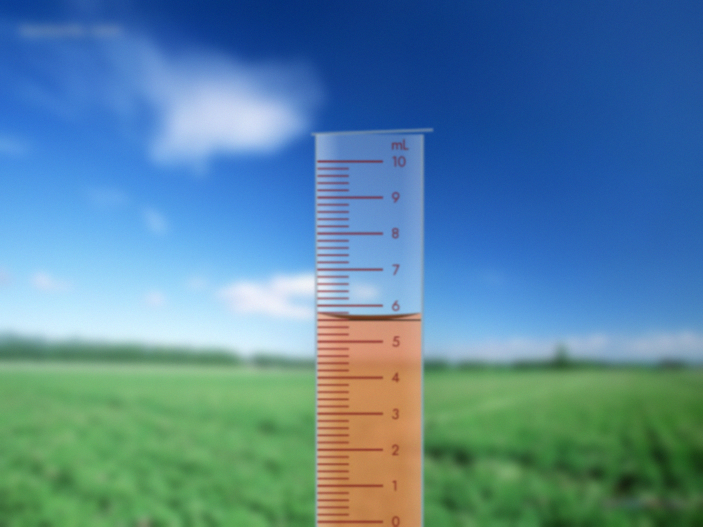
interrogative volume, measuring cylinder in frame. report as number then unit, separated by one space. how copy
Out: 5.6 mL
